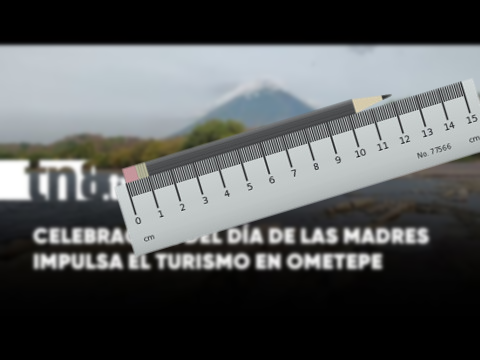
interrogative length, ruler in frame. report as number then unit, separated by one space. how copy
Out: 12 cm
